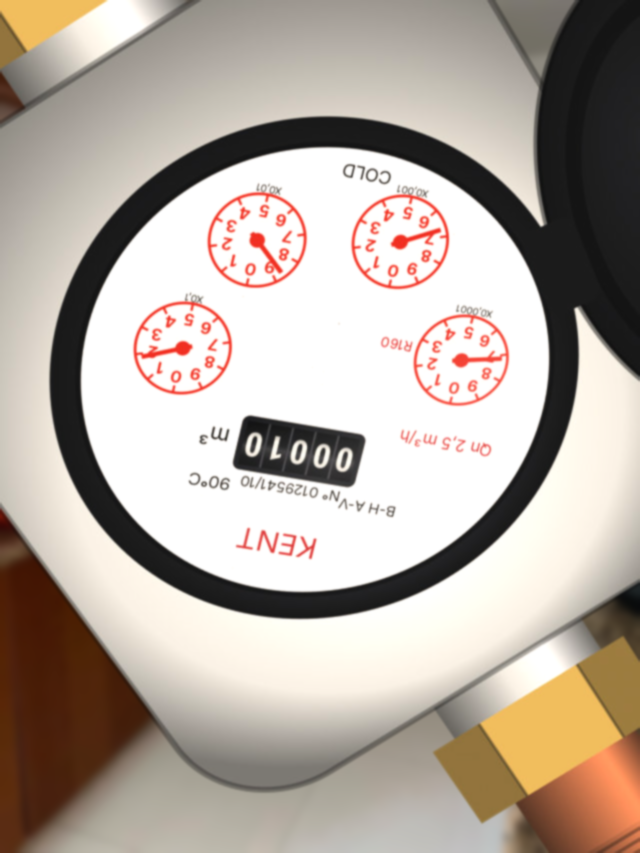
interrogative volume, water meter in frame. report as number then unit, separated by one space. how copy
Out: 10.1867 m³
